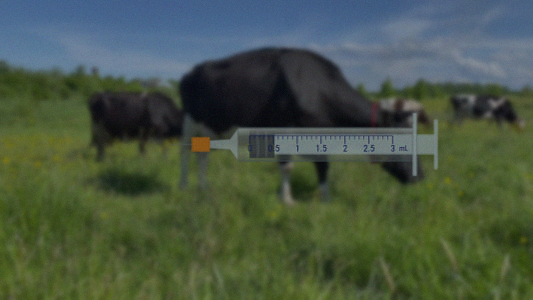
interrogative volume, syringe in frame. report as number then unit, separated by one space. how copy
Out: 0 mL
